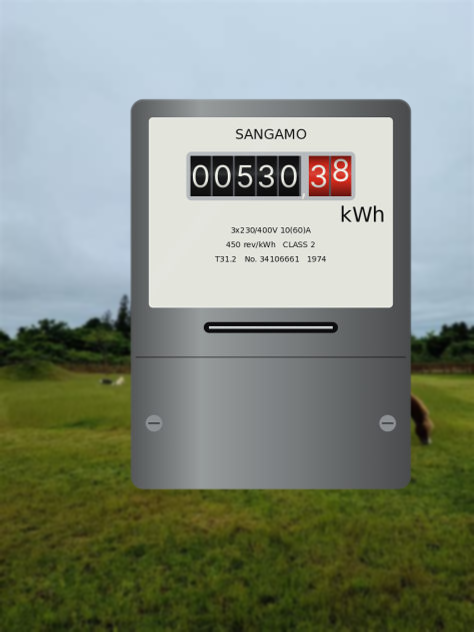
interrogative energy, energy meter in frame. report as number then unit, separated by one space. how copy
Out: 530.38 kWh
